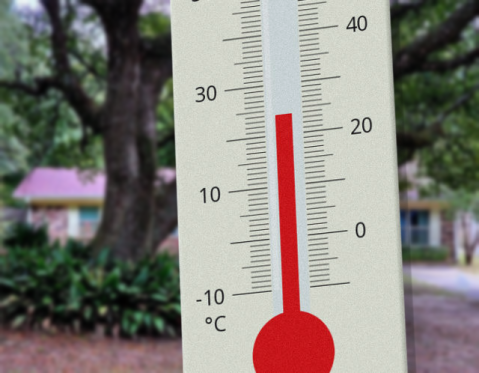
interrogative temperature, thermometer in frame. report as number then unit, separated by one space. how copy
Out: 24 °C
